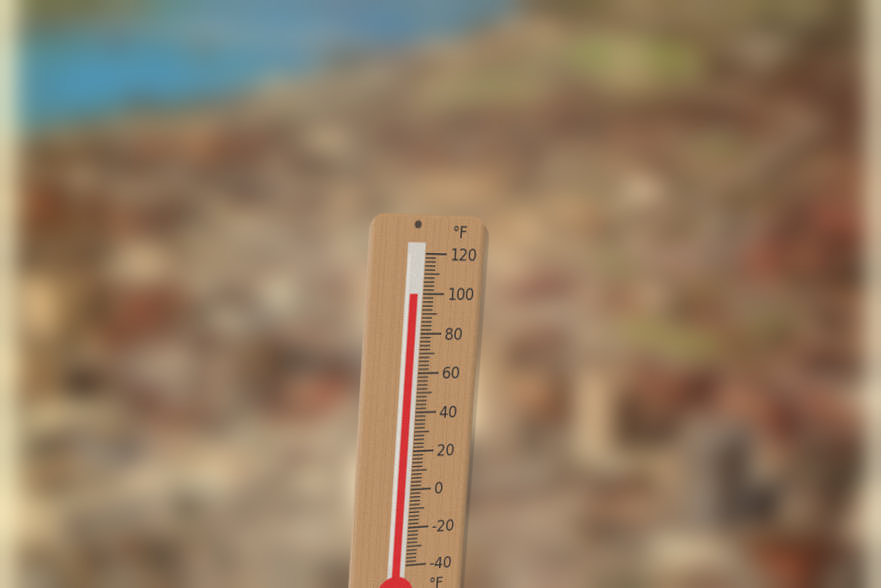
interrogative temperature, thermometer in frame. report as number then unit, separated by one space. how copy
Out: 100 °F
